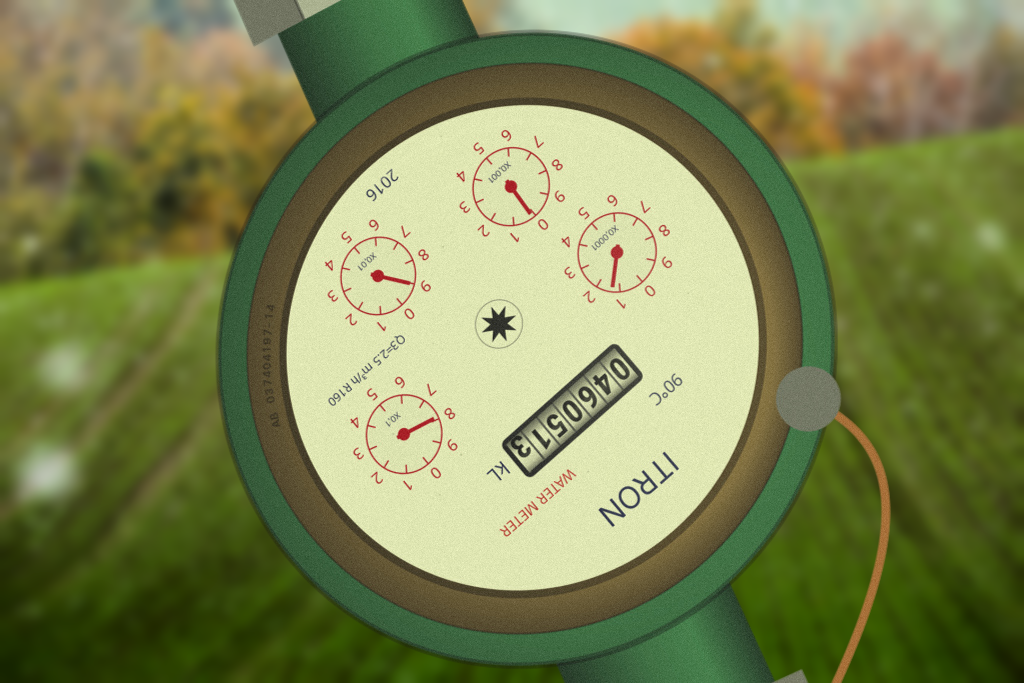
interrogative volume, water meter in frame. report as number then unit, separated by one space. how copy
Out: 460512.7901 kL
